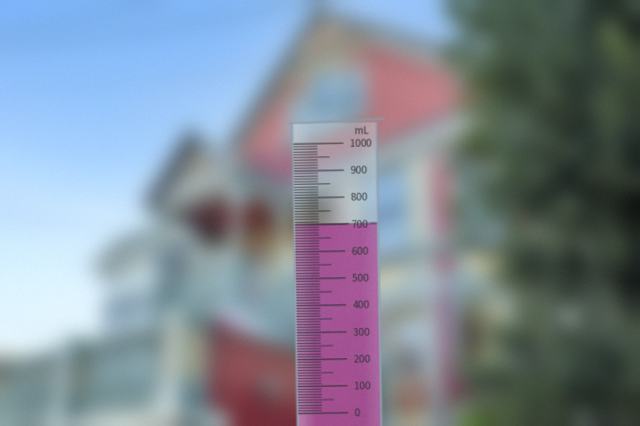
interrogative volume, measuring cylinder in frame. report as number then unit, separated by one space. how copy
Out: 700 mL
